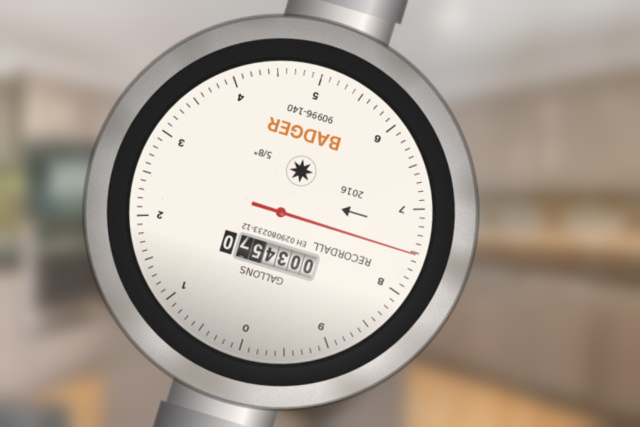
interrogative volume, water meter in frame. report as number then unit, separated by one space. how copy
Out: 34567.5 gal
